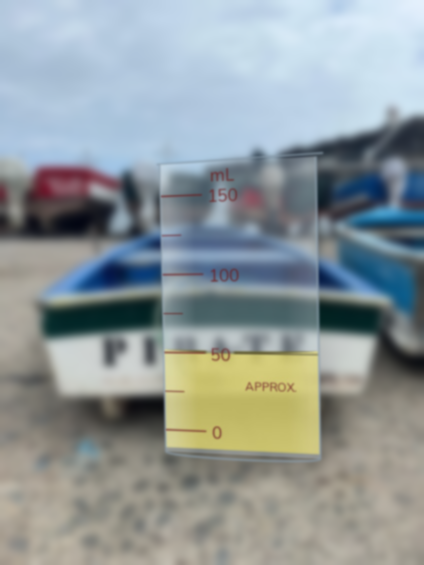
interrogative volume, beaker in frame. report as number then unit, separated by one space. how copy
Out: 50 mL
